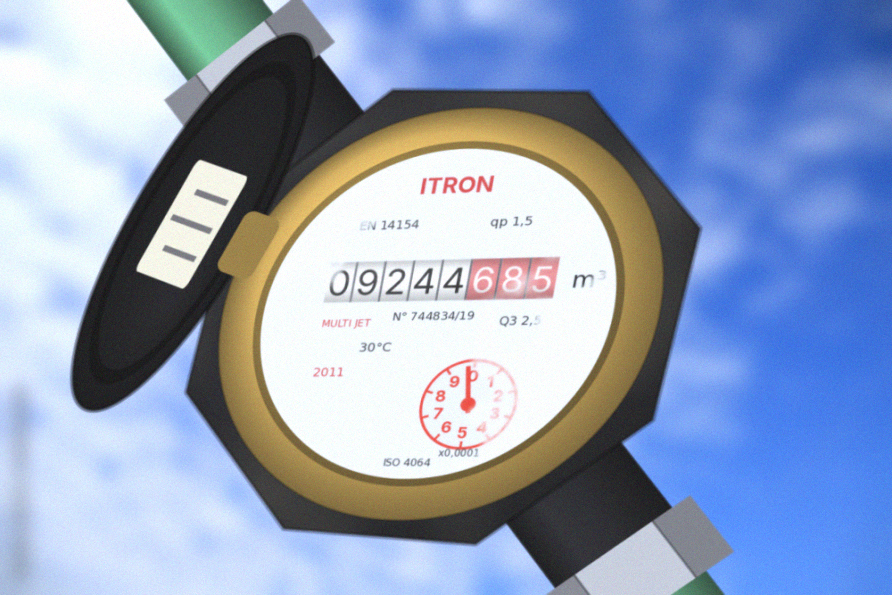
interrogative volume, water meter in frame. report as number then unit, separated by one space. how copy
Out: 9244.6849 m³
